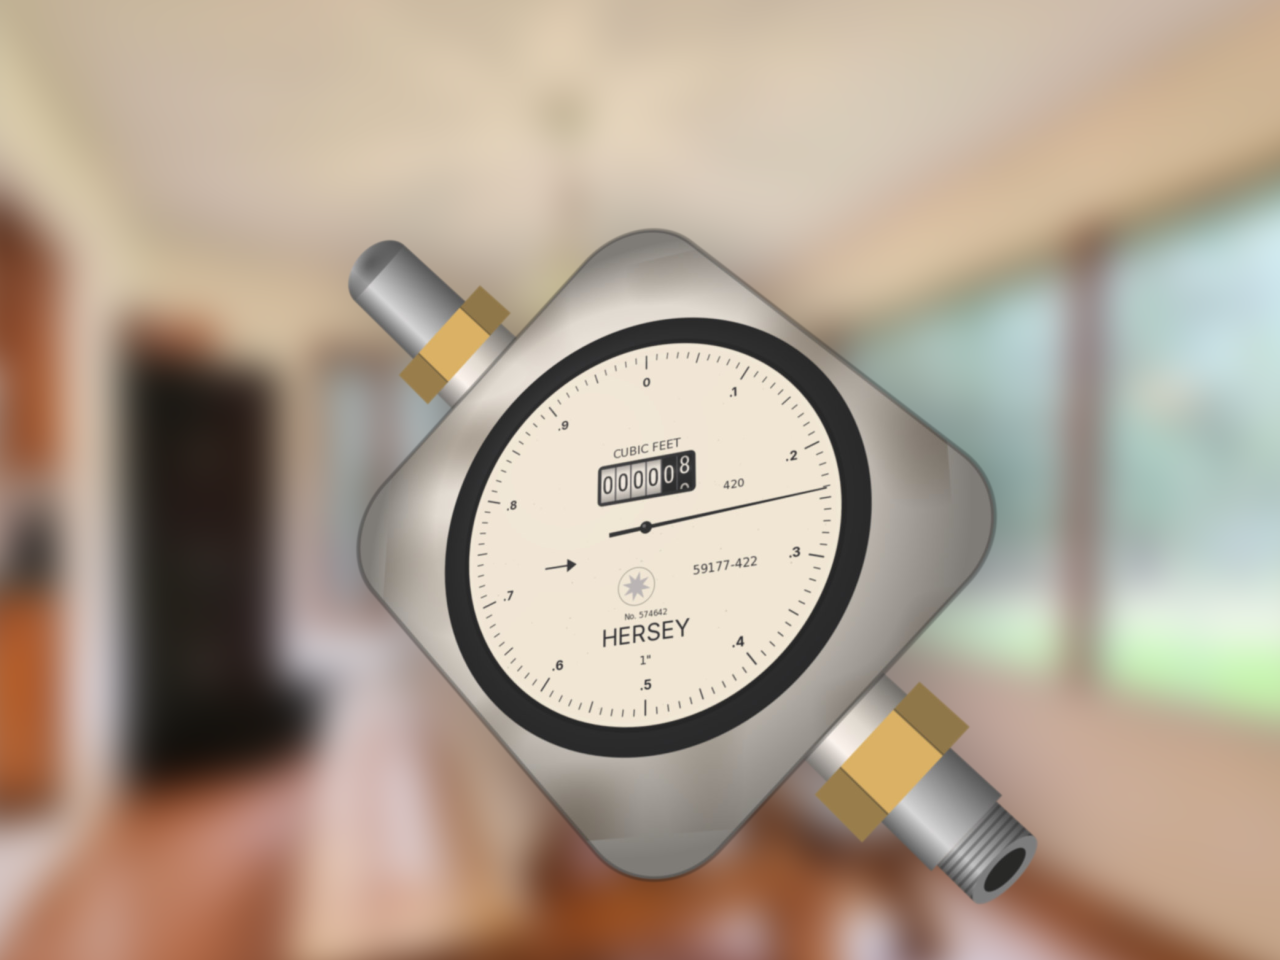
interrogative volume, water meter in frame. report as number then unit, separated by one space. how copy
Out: 8.24 ft³
